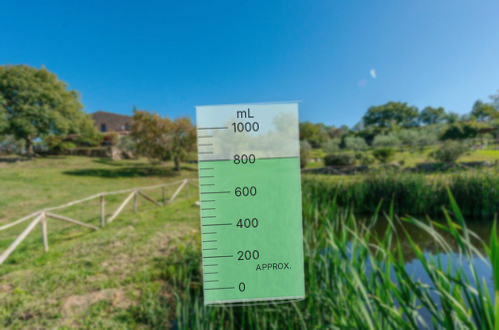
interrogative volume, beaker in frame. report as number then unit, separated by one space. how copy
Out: 800 mL
